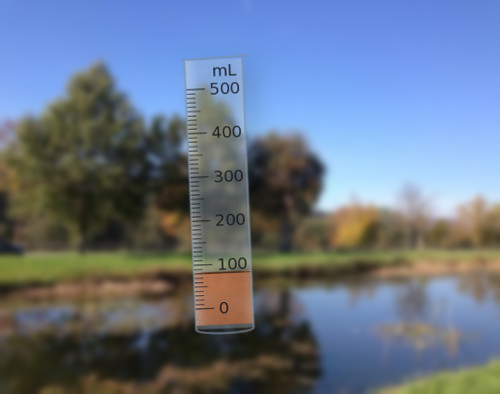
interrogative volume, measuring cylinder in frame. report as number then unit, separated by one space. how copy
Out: 80 mL
